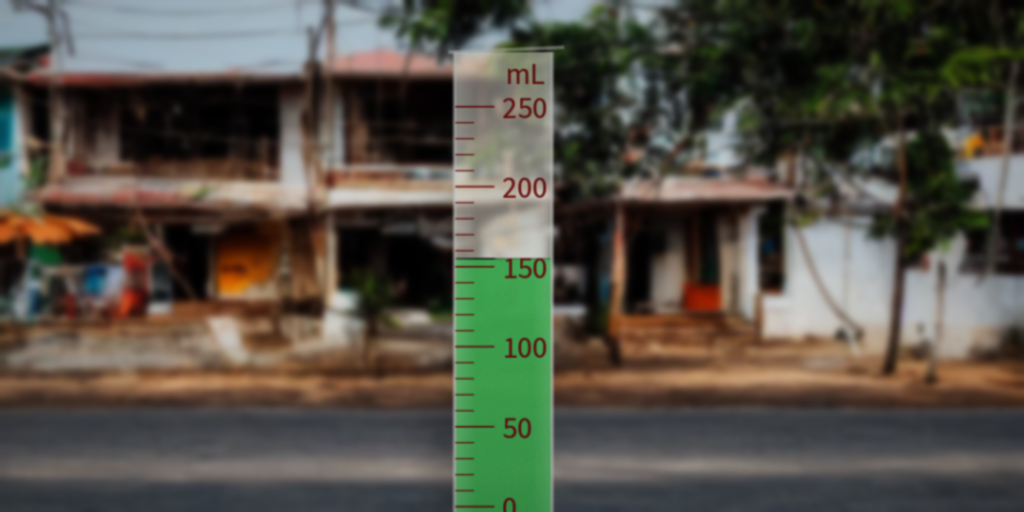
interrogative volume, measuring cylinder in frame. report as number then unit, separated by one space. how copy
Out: 155 mL
